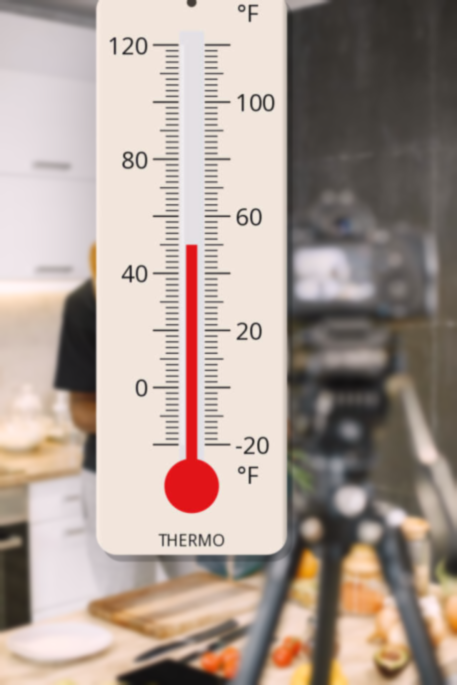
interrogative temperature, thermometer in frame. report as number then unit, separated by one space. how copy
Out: 50 °F
